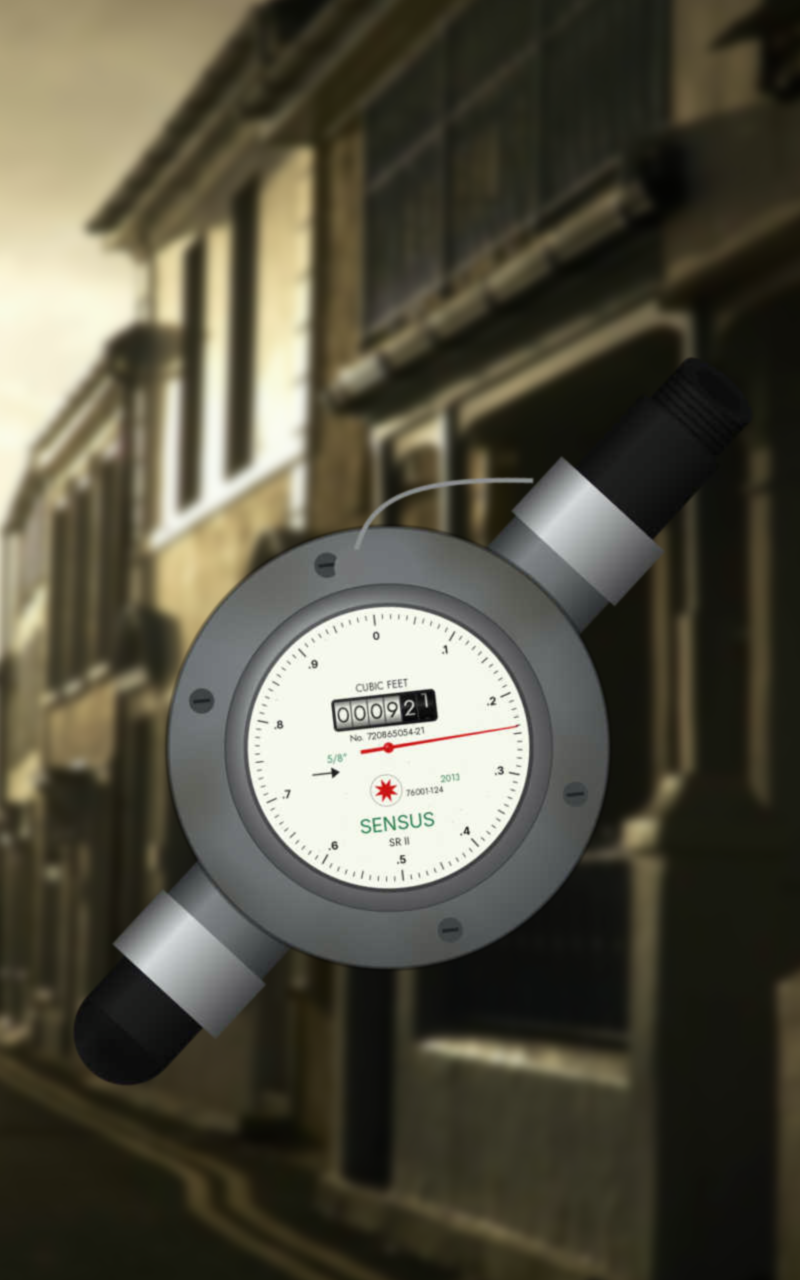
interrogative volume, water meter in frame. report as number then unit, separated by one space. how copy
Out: 921.24 ft³
